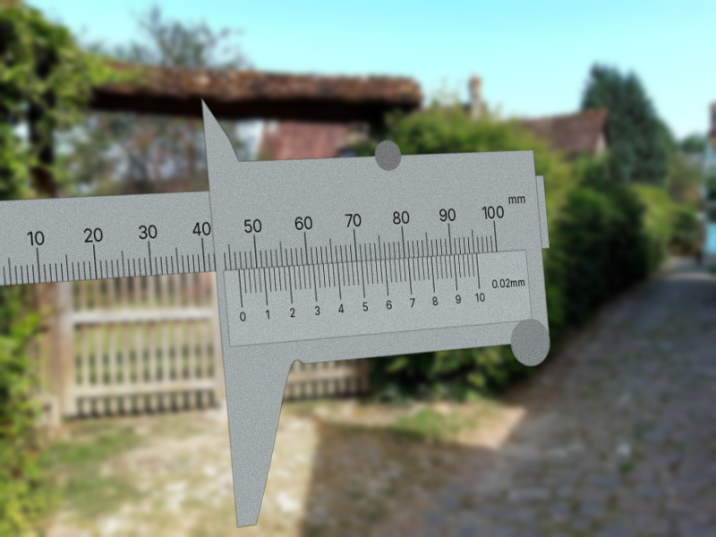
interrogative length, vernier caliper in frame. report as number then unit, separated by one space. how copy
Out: 46.5 mm
